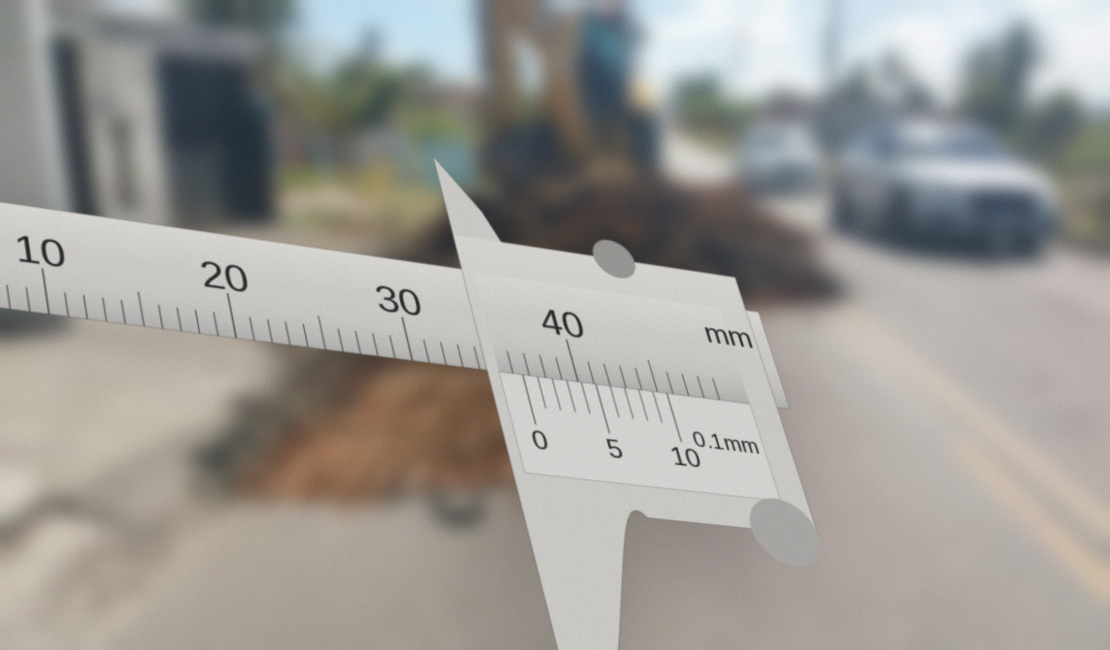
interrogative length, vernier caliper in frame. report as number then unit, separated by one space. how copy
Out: 36.6 mm
